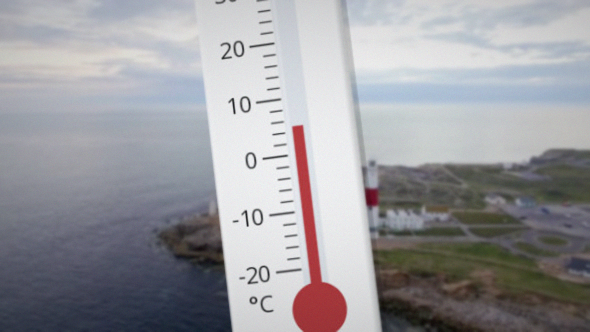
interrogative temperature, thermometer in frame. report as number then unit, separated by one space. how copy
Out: 5 °C
